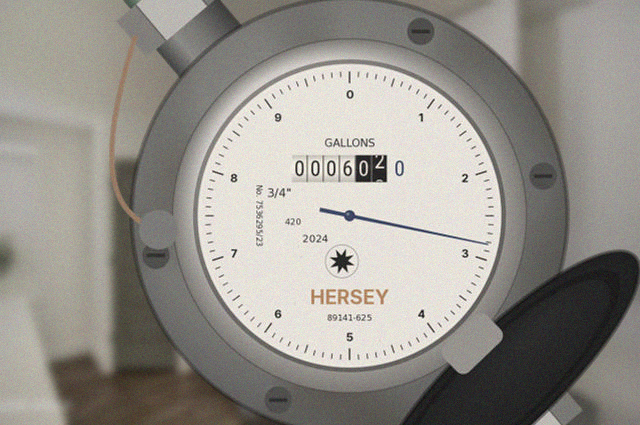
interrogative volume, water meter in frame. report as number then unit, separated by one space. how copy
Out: 6022.8 gal
